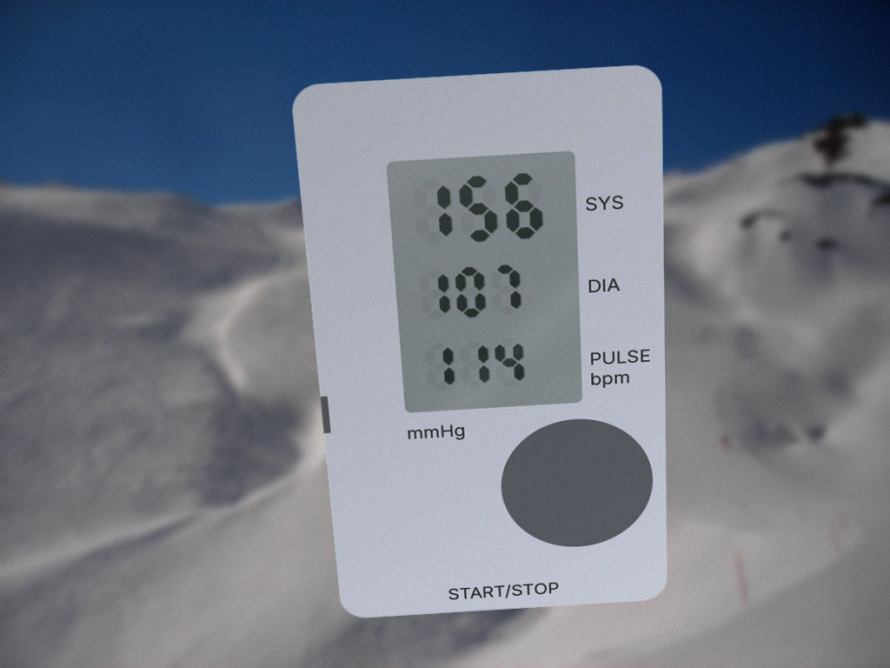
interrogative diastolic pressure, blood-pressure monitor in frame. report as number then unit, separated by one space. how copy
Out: 107 mmHg
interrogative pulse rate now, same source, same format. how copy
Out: 114 bpm
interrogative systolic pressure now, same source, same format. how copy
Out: 156 mmHg
